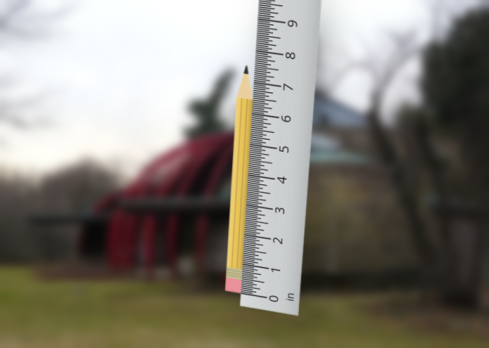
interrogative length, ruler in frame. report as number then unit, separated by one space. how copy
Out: 7.5 in
